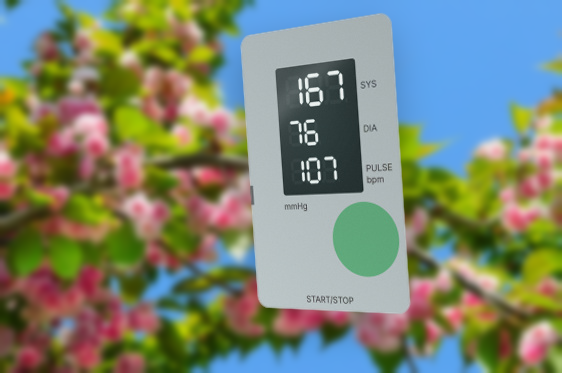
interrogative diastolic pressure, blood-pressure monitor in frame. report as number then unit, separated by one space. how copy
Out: 76 mmHg
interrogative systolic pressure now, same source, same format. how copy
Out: 167 mmHg
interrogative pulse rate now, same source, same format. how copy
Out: 107 bpm
